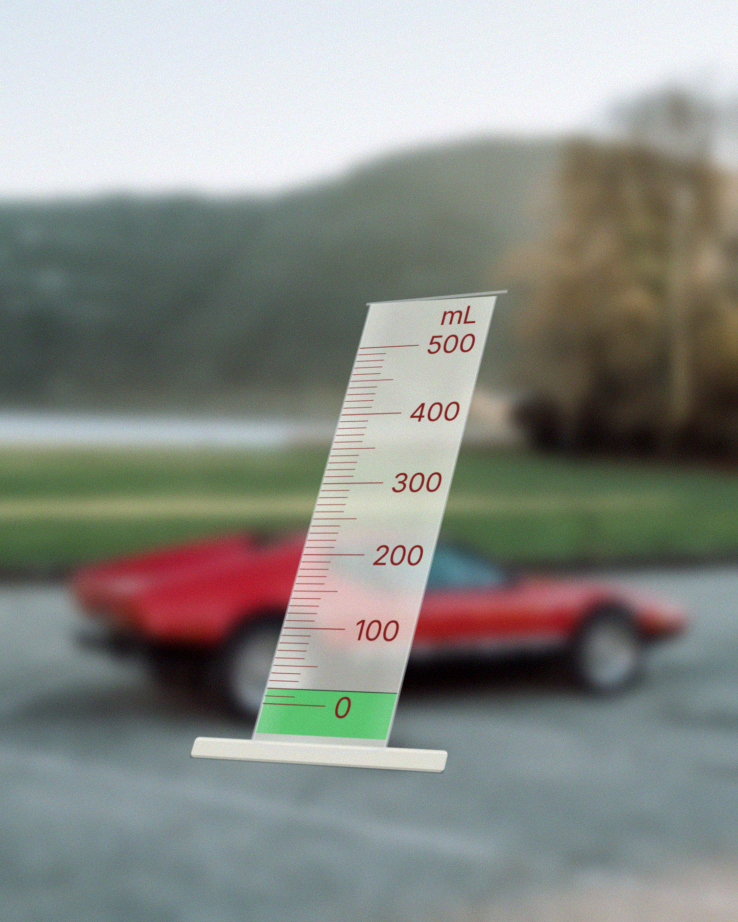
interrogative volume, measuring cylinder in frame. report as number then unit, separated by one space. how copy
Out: 20 mL
